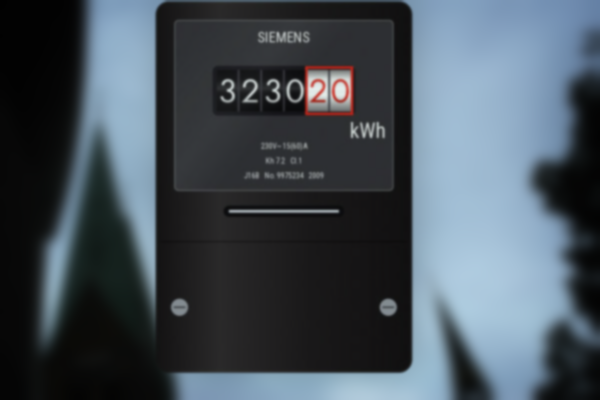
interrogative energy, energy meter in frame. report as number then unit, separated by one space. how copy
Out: 3230.20 kWh
